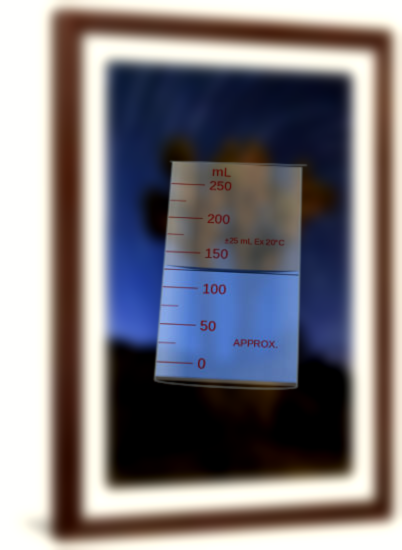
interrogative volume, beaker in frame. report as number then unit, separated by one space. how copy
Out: 125 mL
